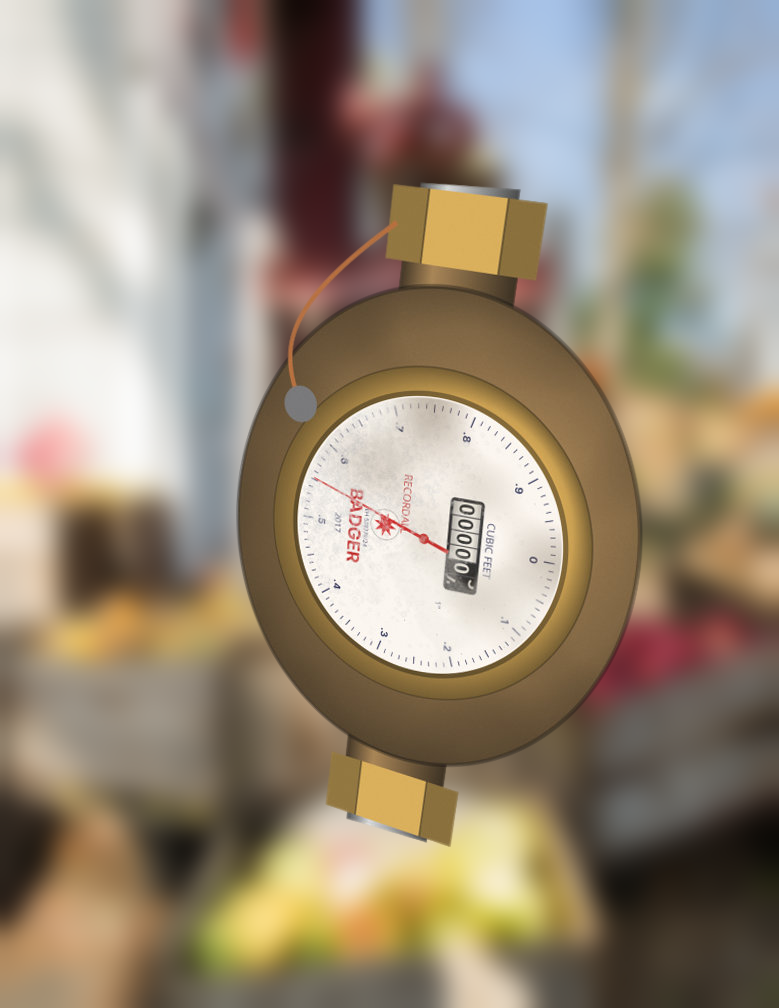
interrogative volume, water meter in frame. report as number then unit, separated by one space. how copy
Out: 3.55 ft³
